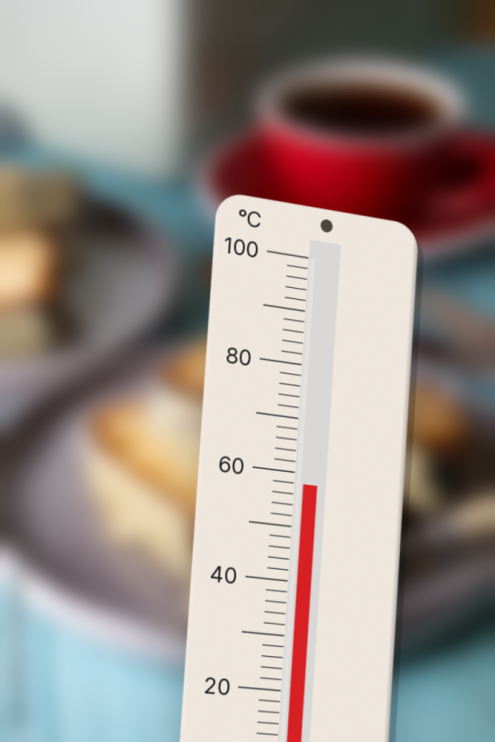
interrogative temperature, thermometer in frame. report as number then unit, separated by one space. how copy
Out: 58 °C
